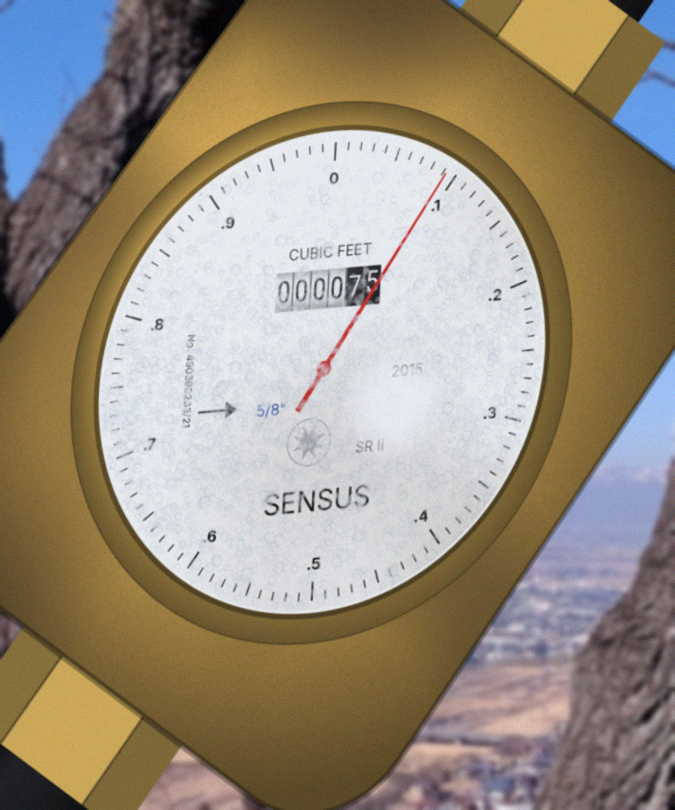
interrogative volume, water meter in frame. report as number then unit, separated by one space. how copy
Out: 75.09 ft³
